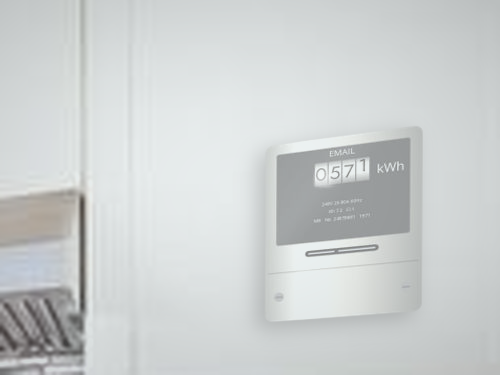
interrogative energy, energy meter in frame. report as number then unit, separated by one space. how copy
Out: 571 kWh
